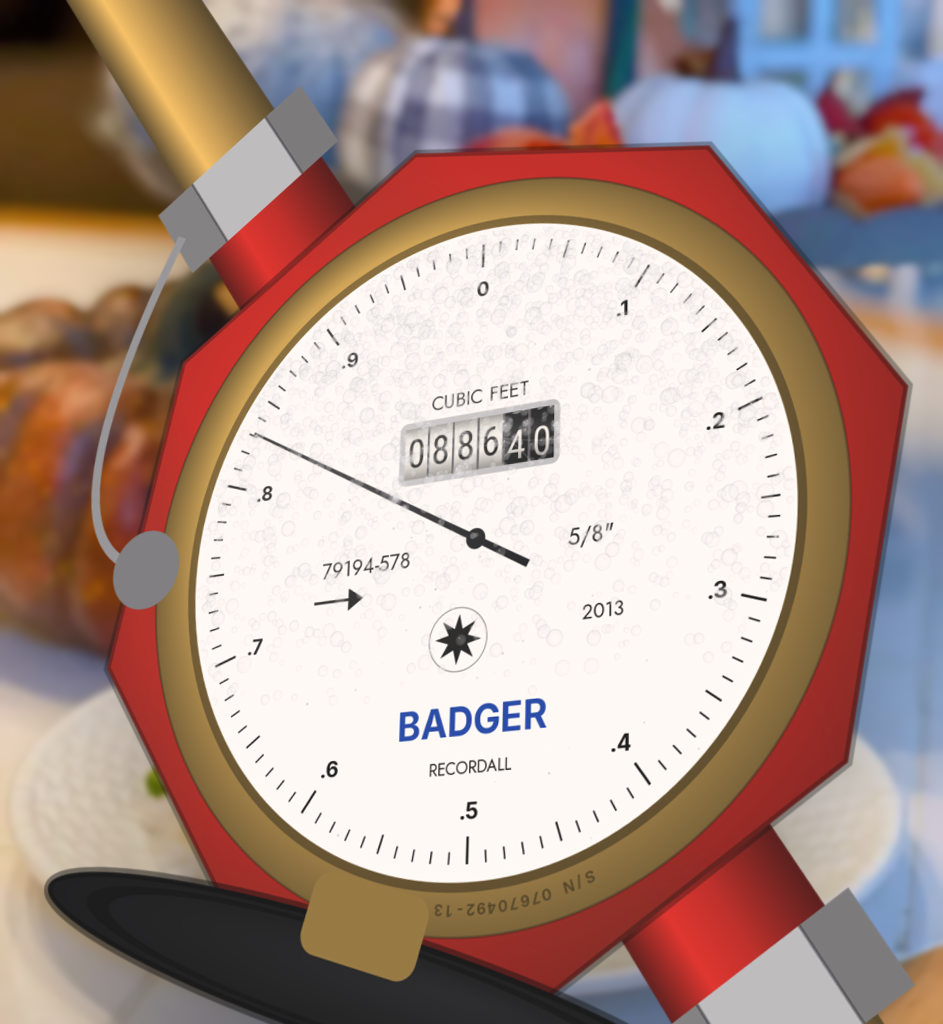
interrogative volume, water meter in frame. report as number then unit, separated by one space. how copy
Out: 88639.83 ft³
